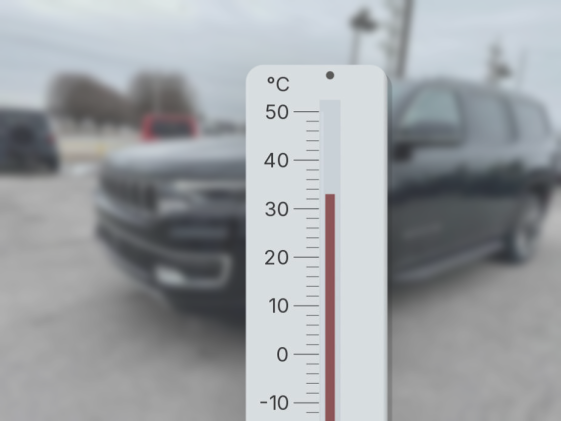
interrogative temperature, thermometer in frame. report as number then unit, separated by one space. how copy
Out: 33 °C
